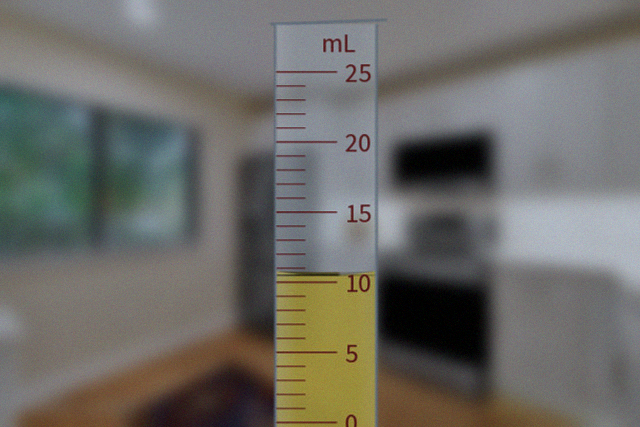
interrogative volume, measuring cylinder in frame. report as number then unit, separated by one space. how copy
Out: 10.5 mL
